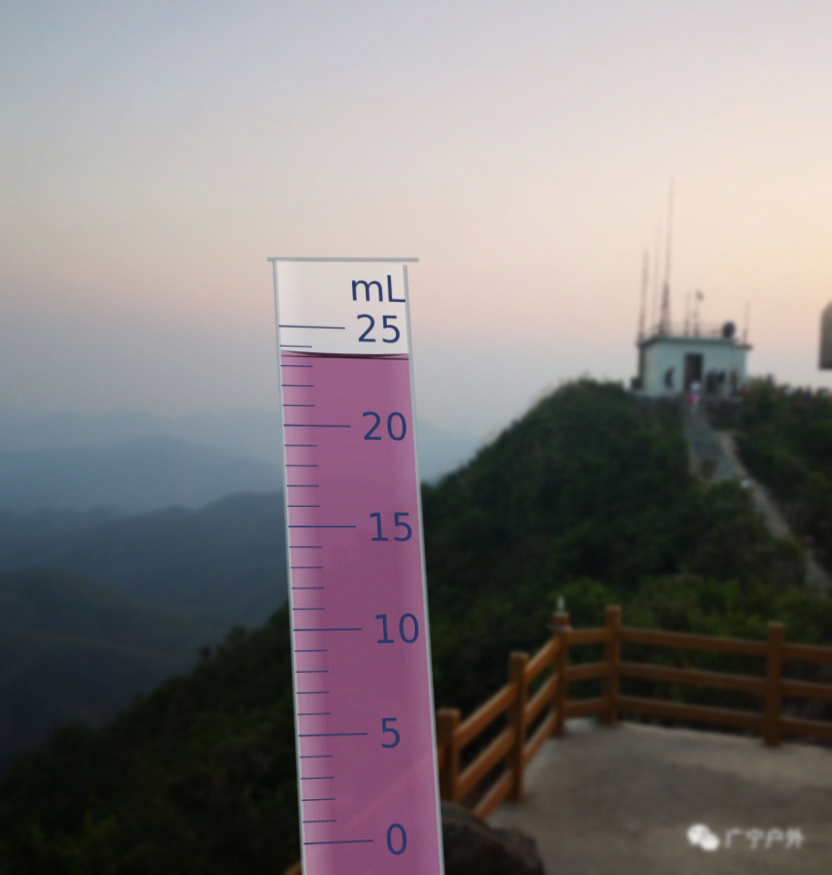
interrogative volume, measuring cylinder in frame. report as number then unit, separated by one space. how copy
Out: 23.5 mL
